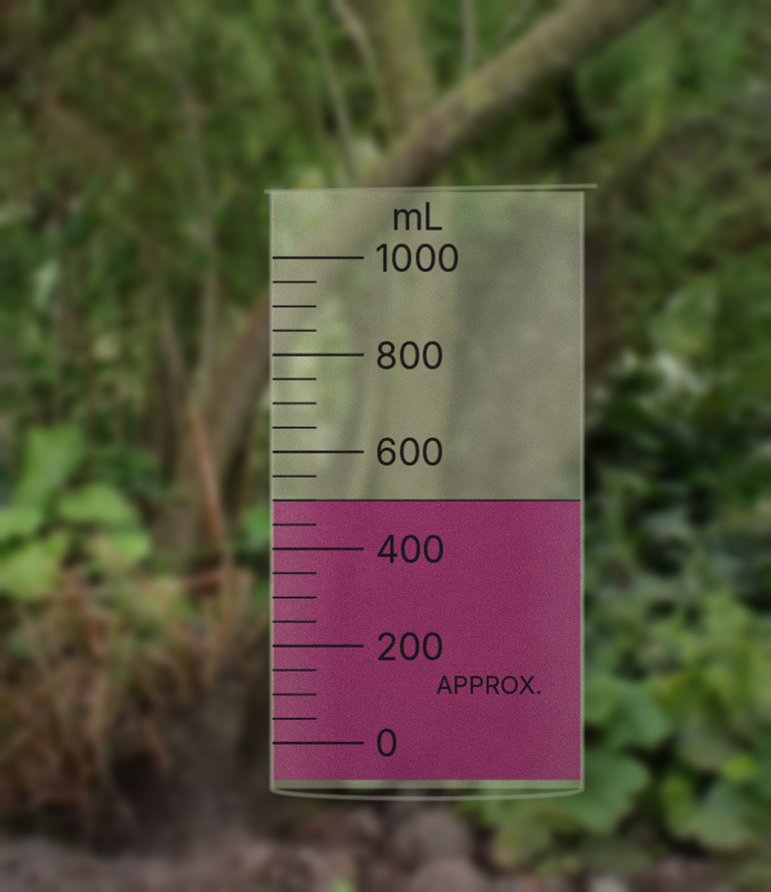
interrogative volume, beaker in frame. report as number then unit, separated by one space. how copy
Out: 500 mL
